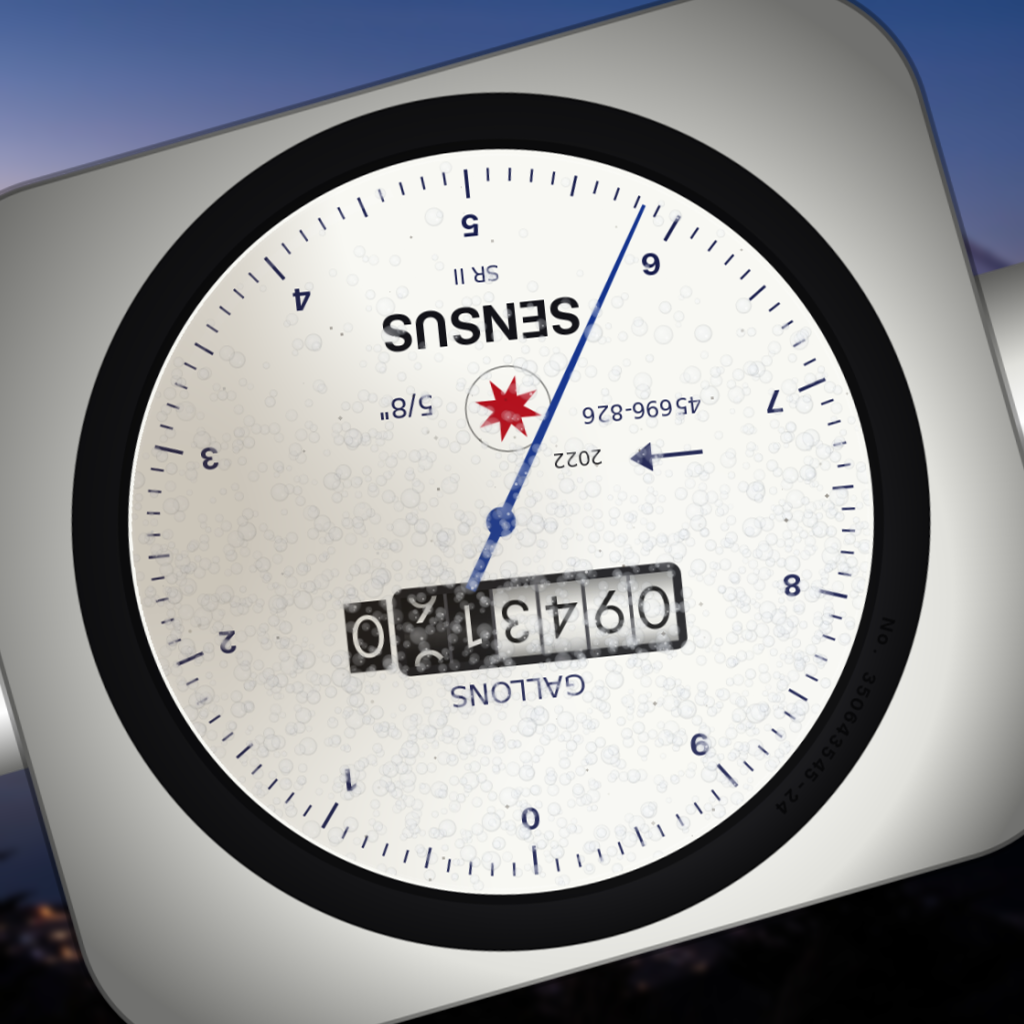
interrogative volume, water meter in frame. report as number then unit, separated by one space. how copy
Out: 943155.8 gal
